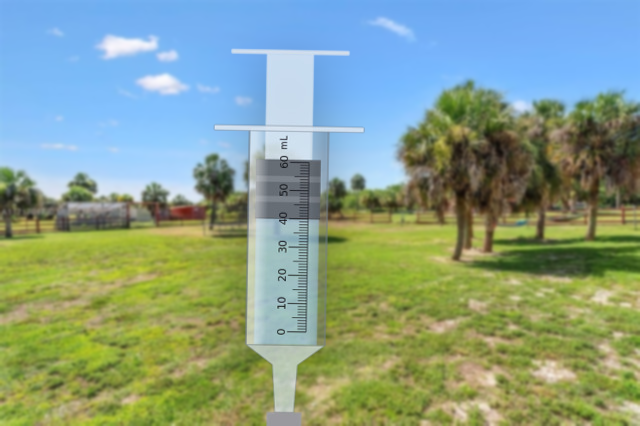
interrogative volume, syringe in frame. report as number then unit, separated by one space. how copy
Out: 40 mL
